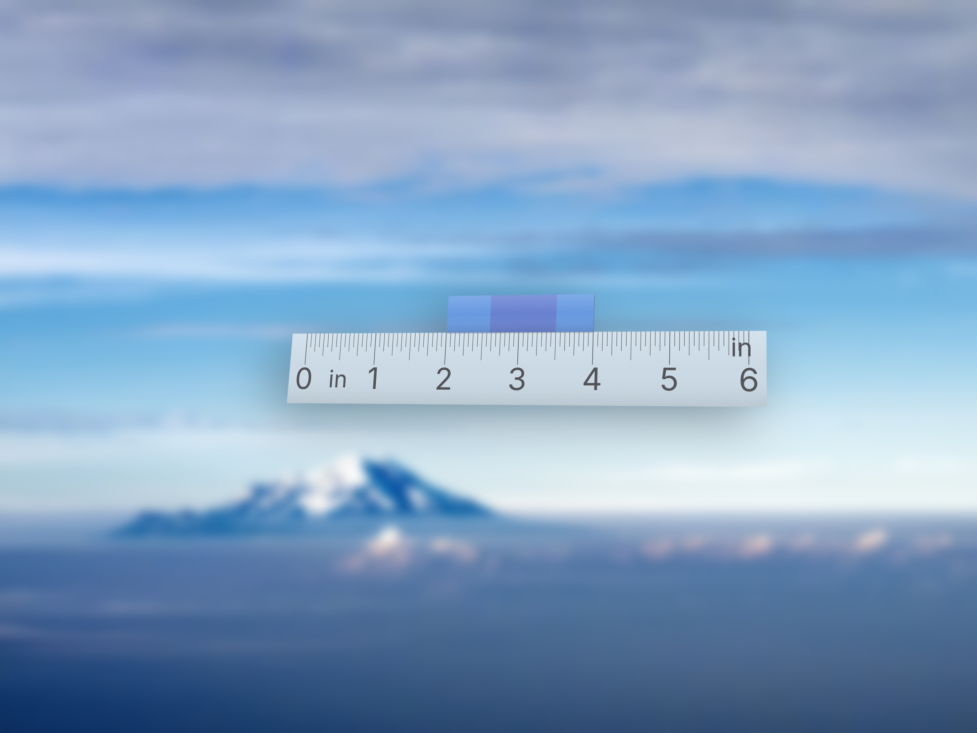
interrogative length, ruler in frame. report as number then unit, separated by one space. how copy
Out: 2 in
